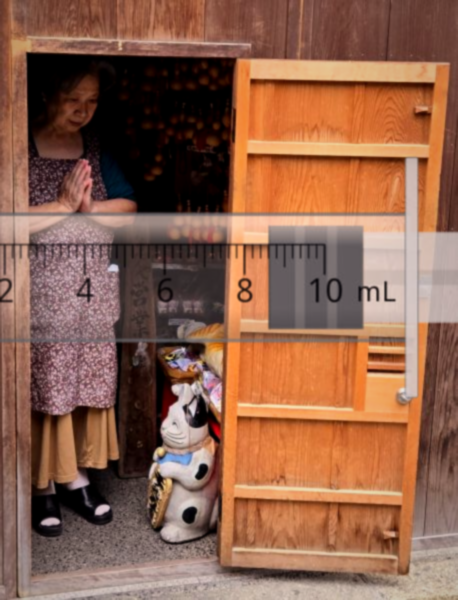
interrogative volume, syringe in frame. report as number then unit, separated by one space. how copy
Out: 8.6 mL
